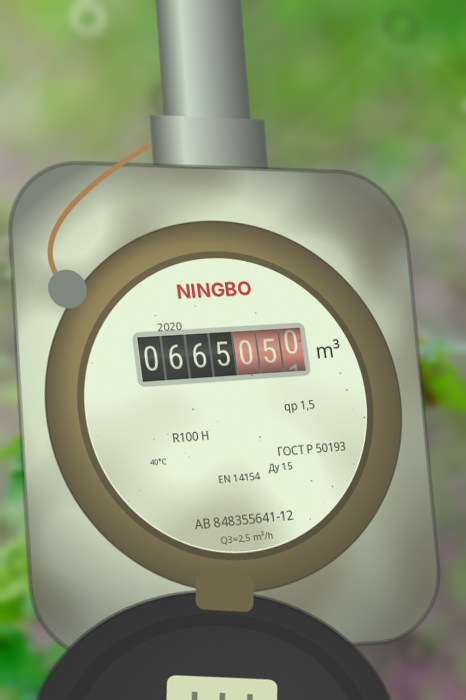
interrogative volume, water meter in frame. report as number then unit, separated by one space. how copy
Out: 665.050 m³
